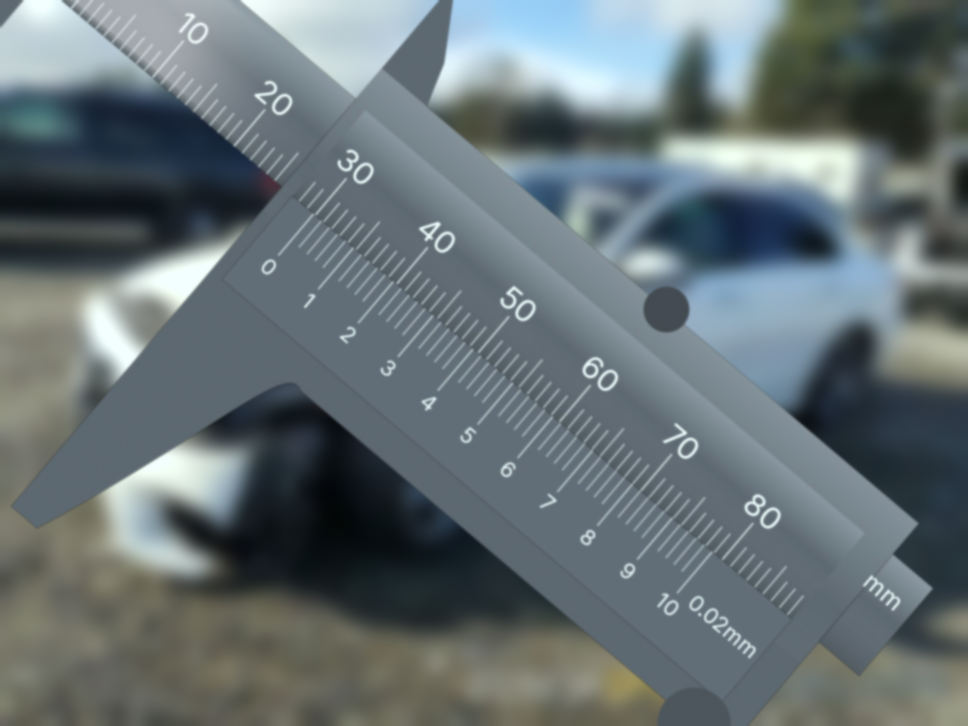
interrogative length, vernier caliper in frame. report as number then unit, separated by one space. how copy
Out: 29.8 mm
